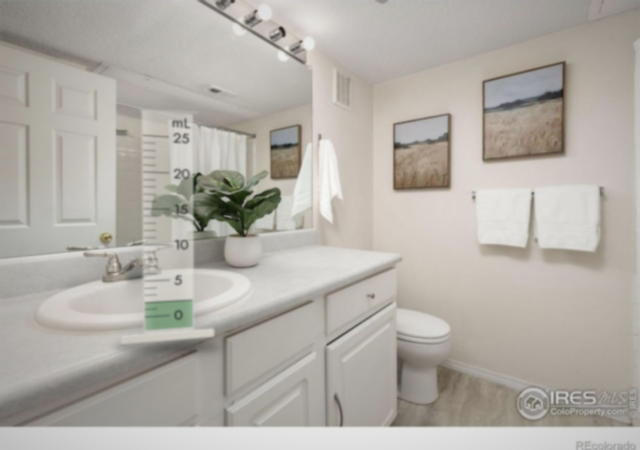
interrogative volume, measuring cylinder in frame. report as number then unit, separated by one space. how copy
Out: 2 mL
